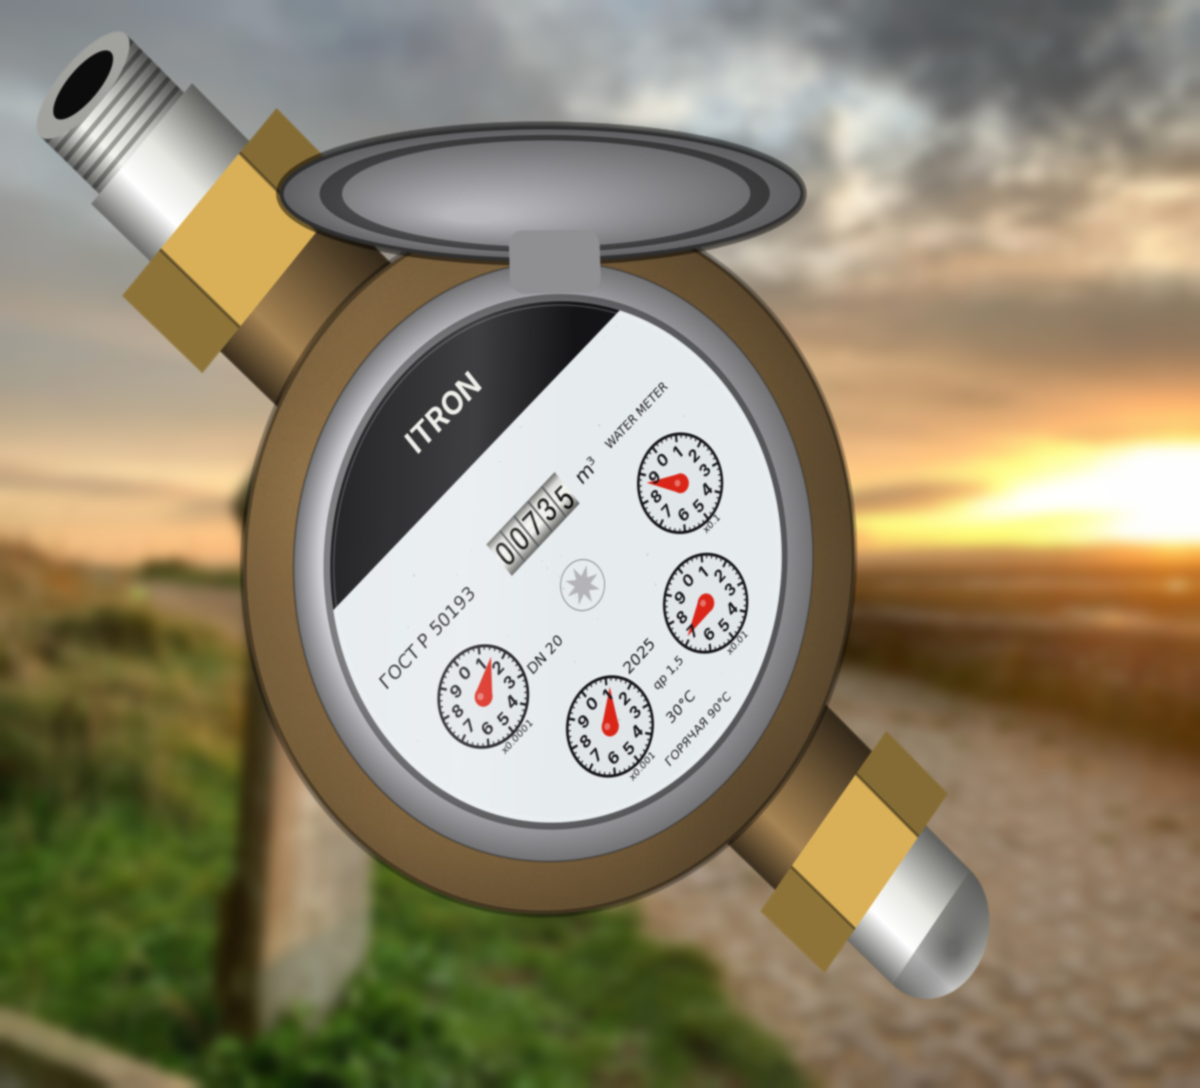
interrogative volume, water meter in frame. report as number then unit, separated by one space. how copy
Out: 734.8711 m³
